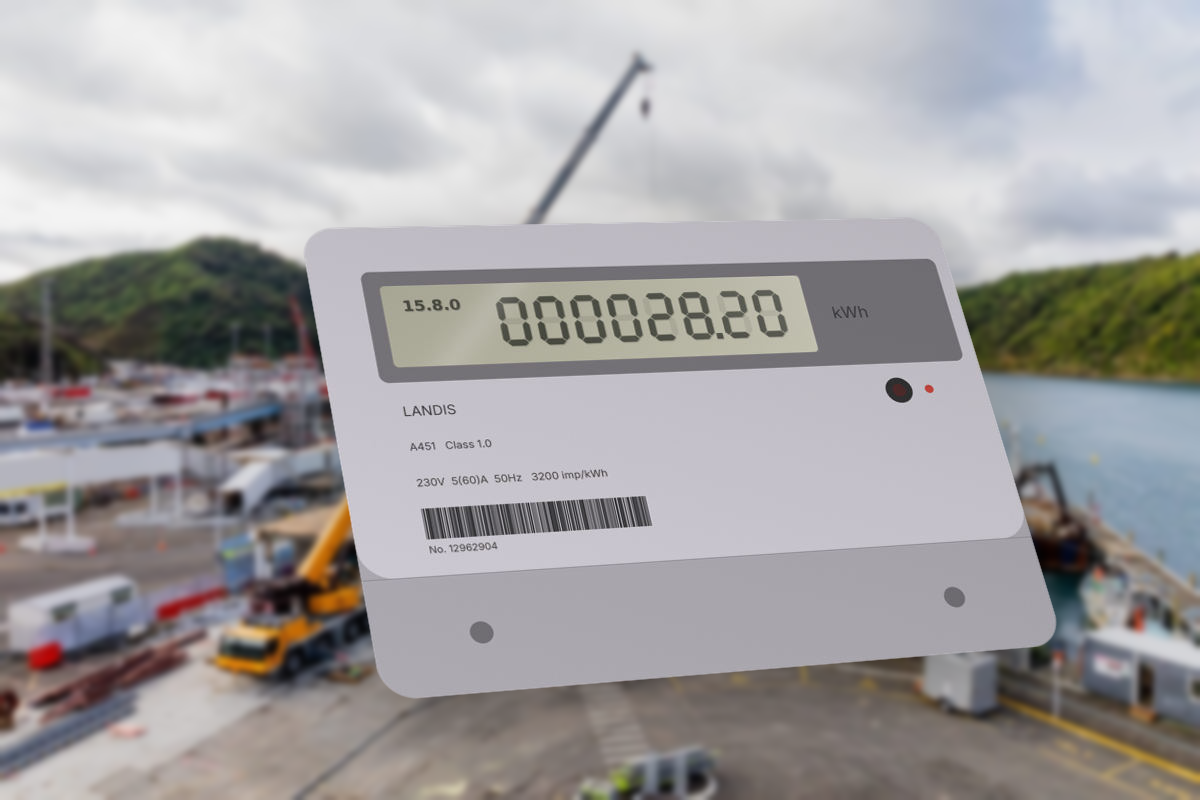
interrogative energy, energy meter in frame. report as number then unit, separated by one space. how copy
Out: 28.20 kWh
